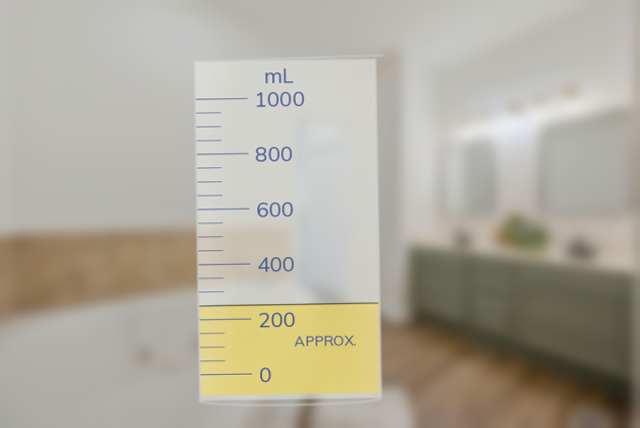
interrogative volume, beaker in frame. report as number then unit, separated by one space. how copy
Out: 250 mL
